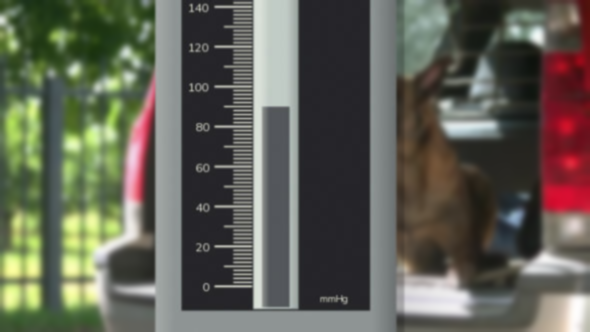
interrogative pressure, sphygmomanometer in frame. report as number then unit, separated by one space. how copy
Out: 90 mmHg
